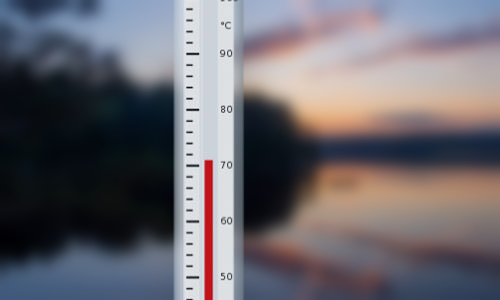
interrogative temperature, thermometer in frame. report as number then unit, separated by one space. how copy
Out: 71 °C
